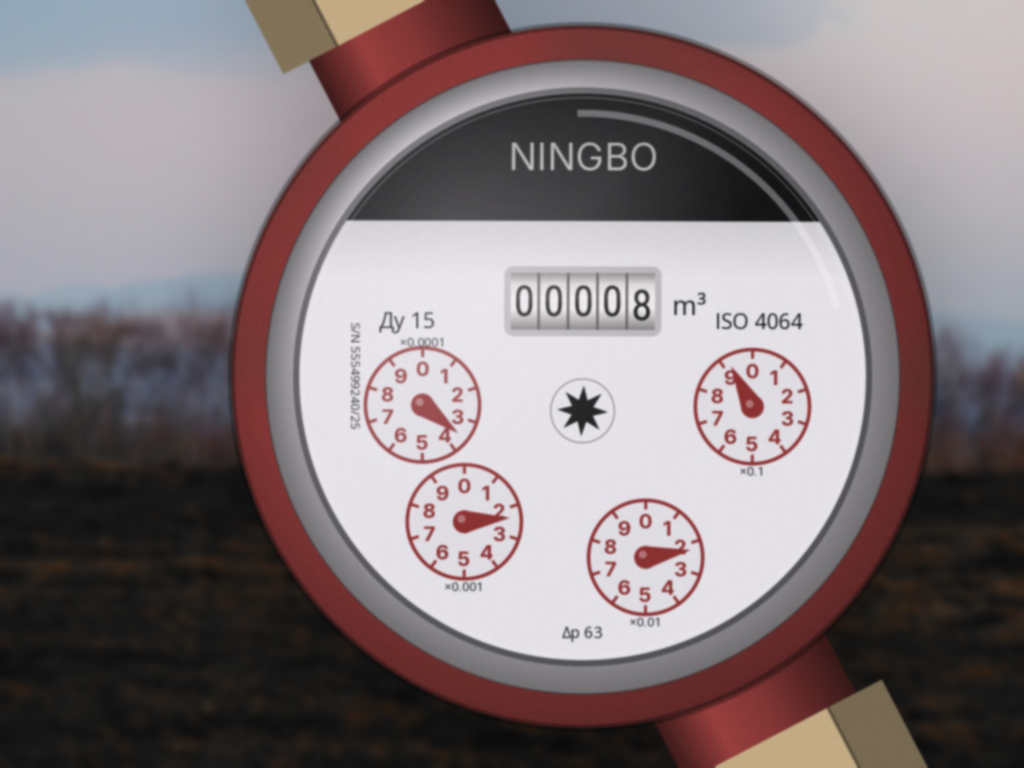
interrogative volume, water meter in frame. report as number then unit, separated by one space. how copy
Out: 7.9223 m³
